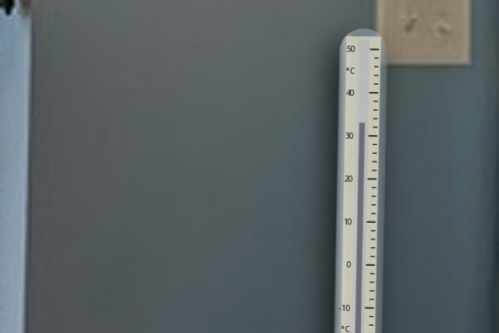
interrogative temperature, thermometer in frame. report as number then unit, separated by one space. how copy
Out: 33 °C
